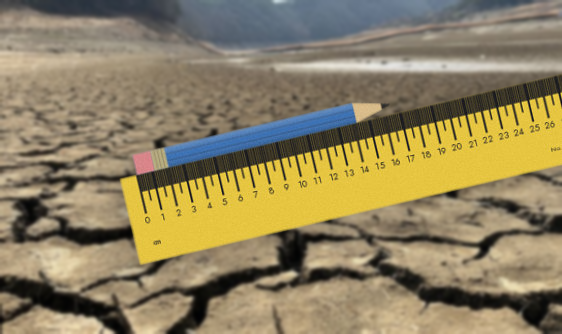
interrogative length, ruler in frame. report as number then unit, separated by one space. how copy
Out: 16.5 cm
